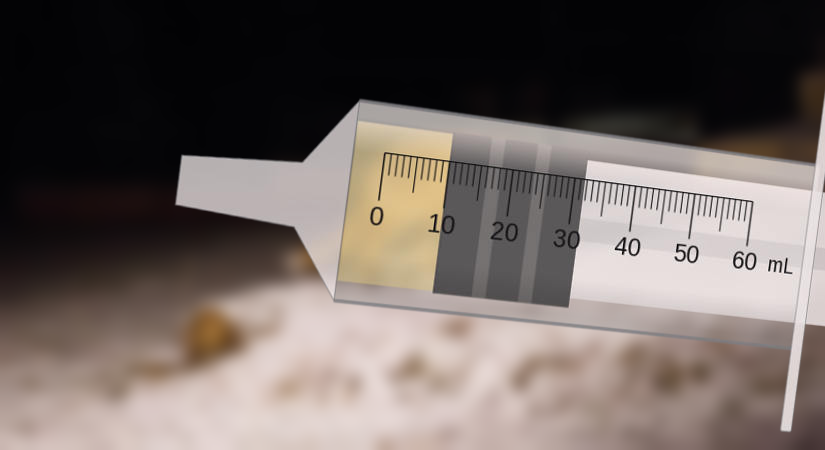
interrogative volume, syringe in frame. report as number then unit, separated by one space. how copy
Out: 10 mL
